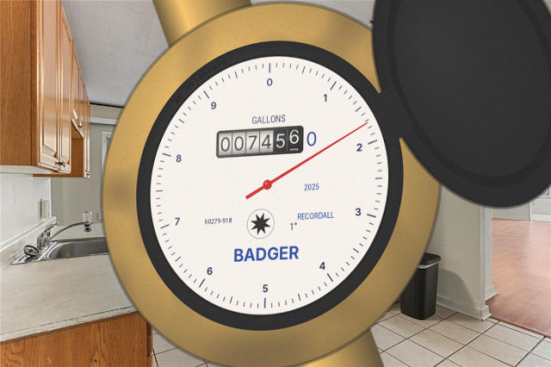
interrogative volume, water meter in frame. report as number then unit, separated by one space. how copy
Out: 74561.7 gal
